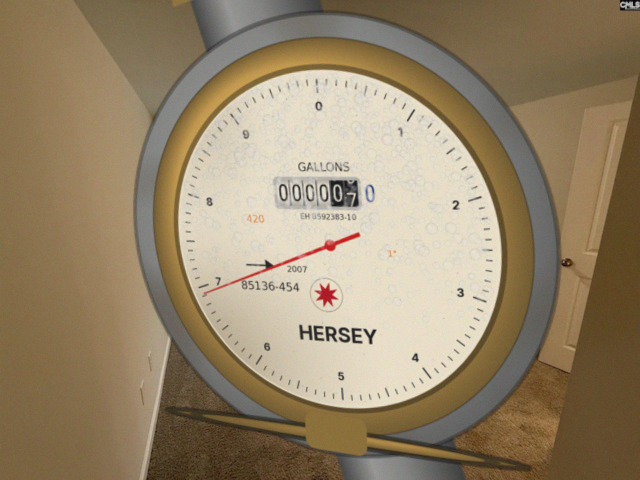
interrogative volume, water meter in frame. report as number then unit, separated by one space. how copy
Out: 66.9 gal
